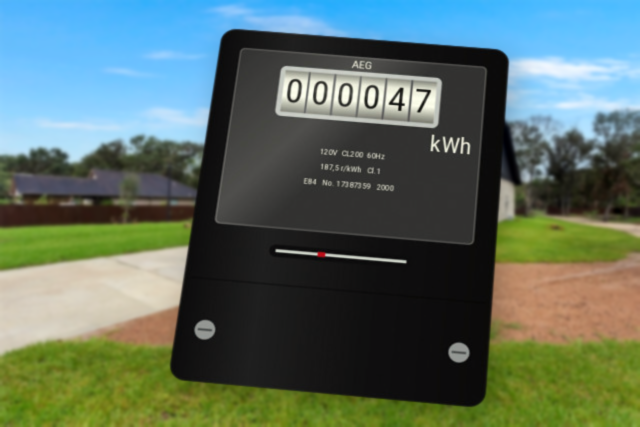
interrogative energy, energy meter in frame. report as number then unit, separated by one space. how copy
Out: 47 kWh
